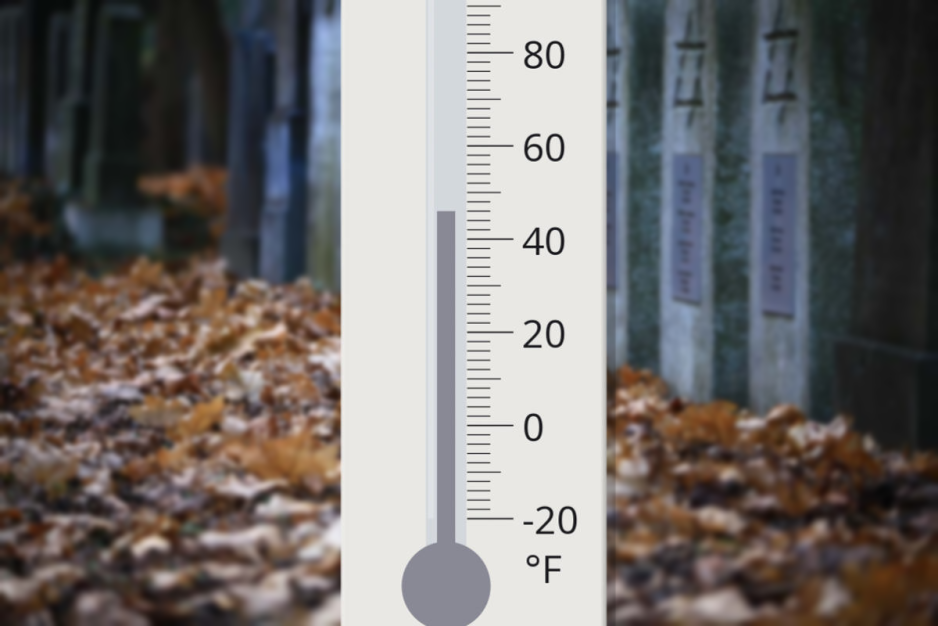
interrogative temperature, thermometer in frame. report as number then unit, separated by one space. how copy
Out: 46 °F
